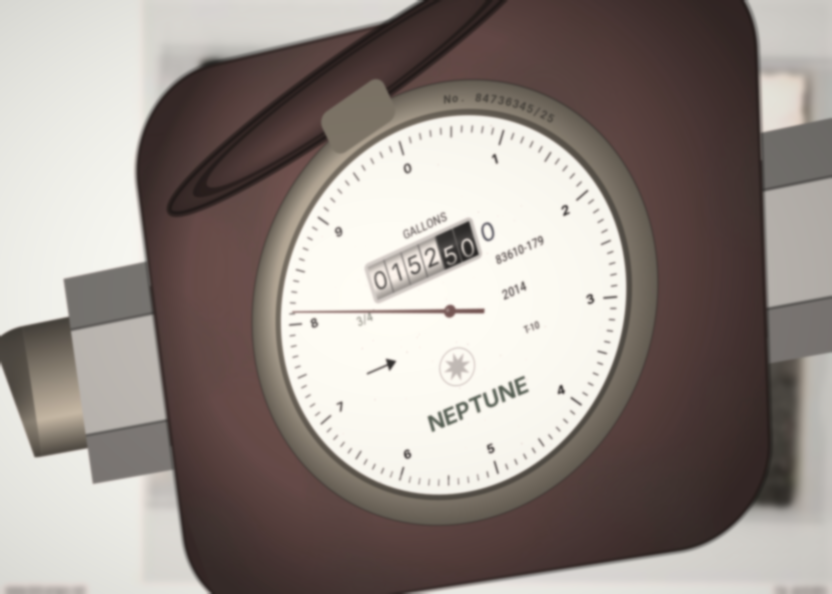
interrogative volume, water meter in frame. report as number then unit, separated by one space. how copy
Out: 152498.1 gal
